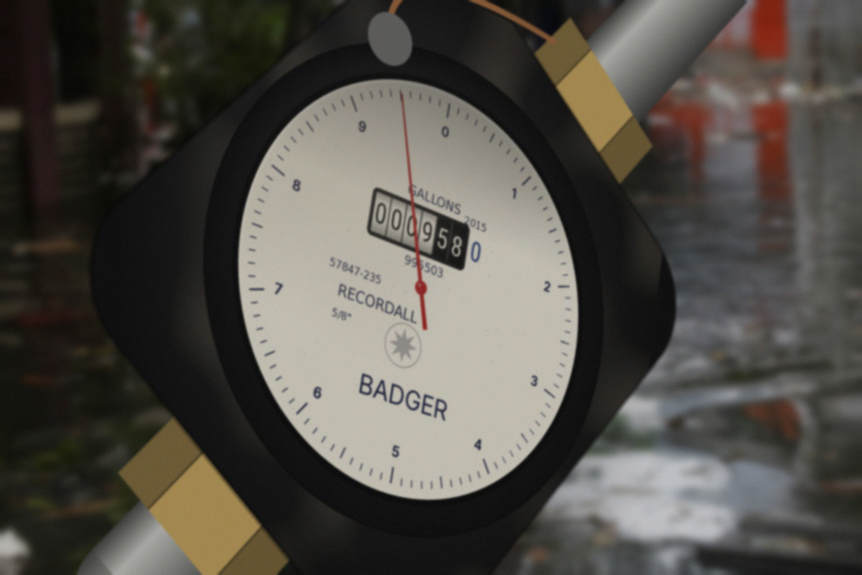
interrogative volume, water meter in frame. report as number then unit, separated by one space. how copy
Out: 9579.5 gal
